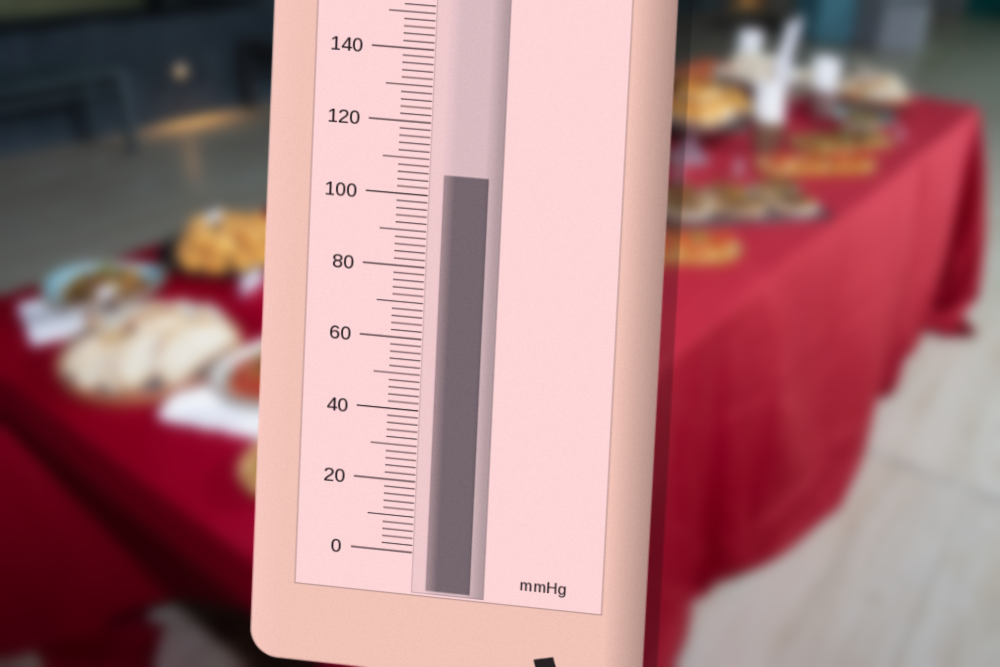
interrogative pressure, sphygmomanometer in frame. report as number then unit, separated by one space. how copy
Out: 106 mmHg
